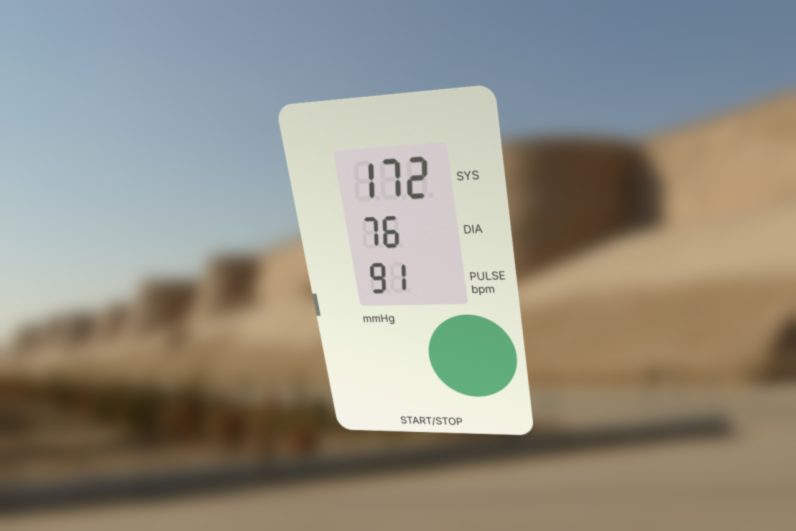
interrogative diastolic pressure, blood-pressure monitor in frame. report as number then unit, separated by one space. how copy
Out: 76 mmHg
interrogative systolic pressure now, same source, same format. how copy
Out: 172 mmHg
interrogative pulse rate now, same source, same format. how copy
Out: 91 bpm
